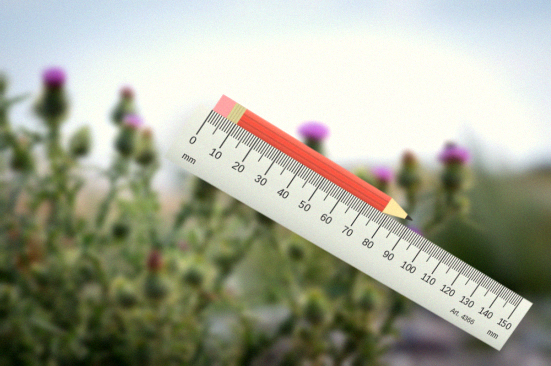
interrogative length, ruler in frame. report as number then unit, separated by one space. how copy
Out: 90 mm
